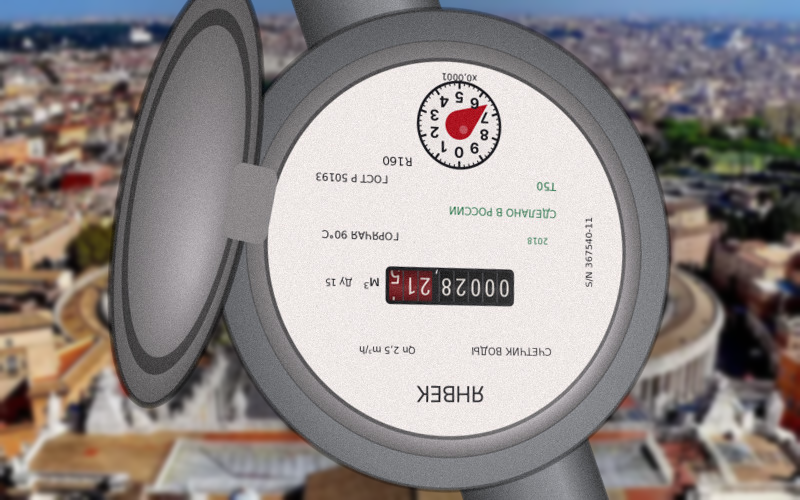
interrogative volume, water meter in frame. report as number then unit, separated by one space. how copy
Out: 28.2146 m³
